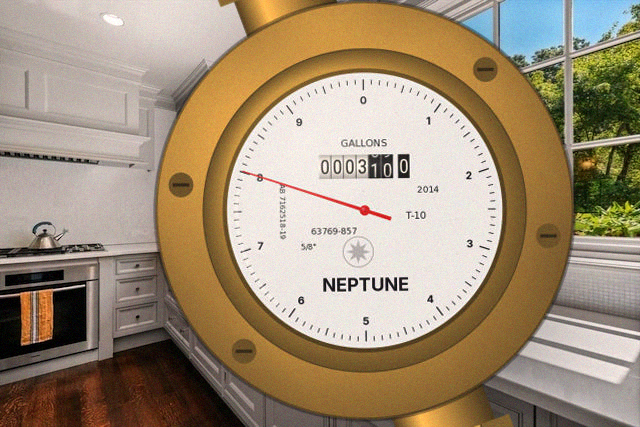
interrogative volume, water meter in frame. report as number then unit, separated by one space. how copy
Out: 3098.0 gal
